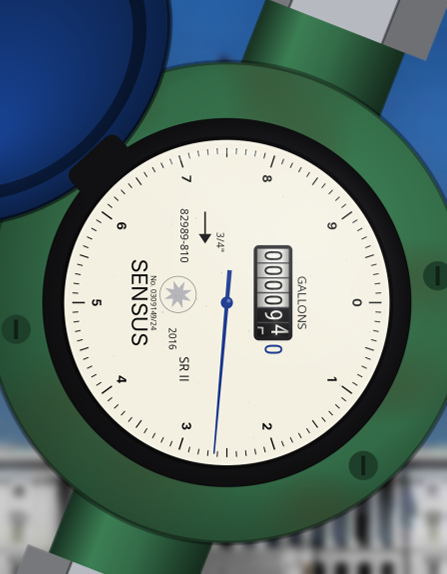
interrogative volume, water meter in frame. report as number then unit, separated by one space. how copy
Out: 942.6 gal
